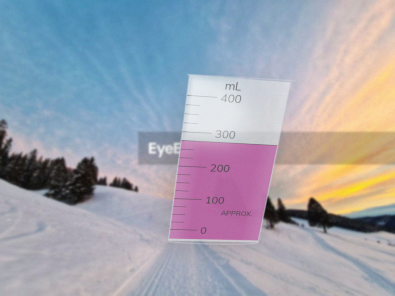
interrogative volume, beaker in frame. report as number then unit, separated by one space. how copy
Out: 275 mL
